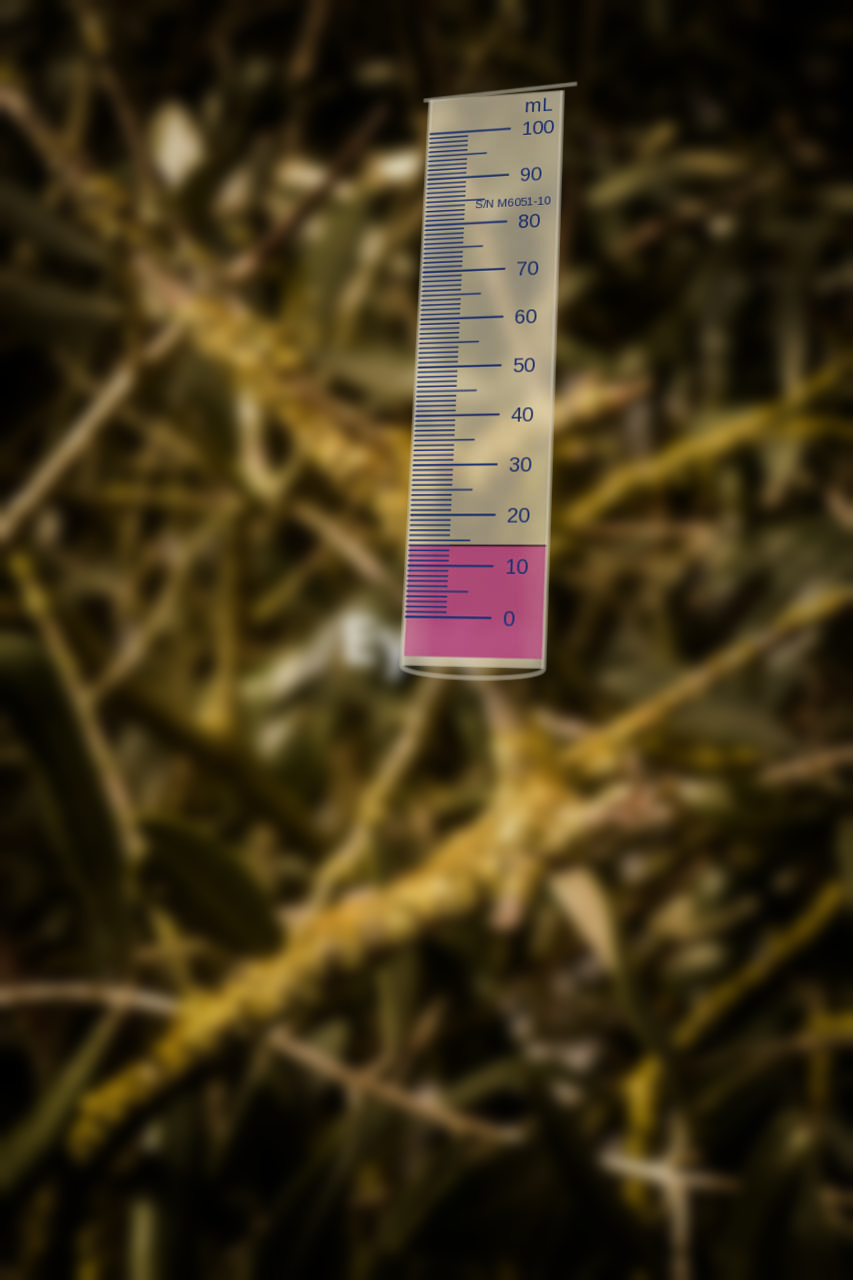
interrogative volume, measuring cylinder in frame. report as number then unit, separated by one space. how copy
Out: 14 mL
